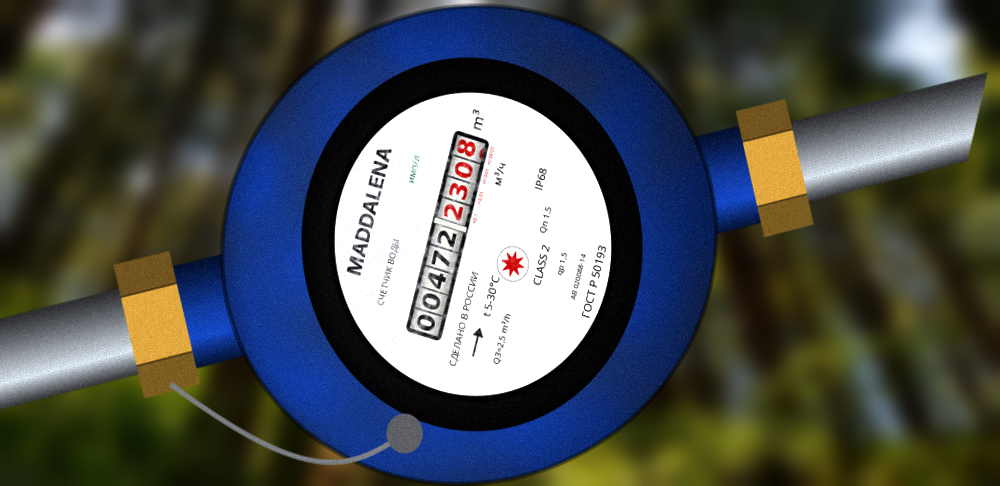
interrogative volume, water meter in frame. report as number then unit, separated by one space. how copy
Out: 472.2308 m³
